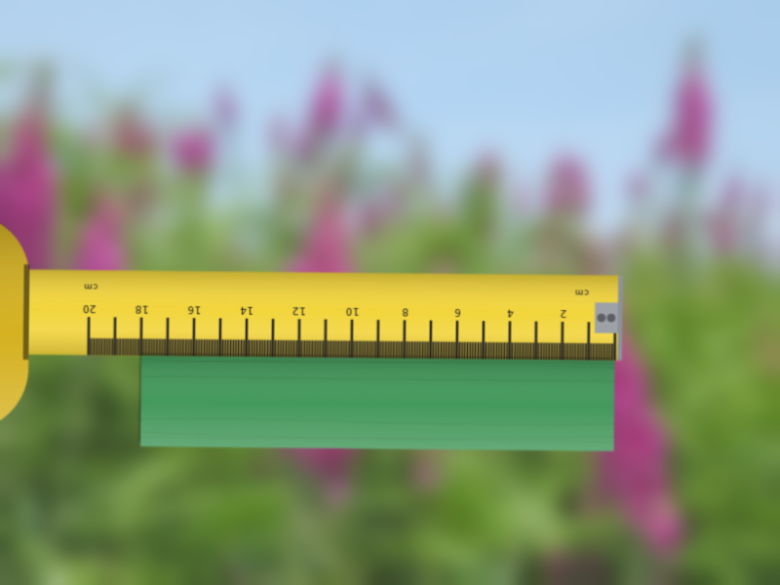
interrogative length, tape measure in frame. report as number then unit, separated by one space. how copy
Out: 18 cm
